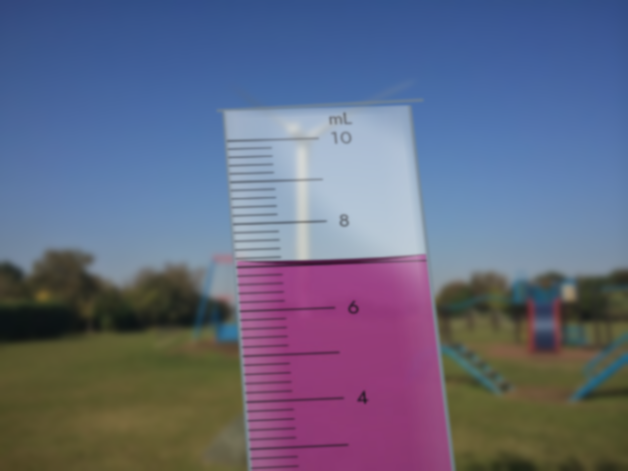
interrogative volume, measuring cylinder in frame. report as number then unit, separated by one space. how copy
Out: 7 mL
